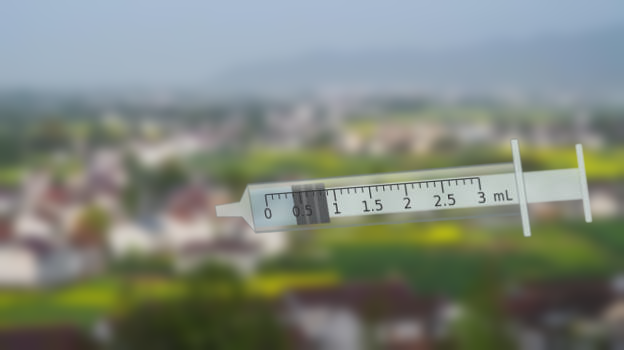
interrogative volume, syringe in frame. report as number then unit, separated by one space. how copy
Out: 0.4 mL
